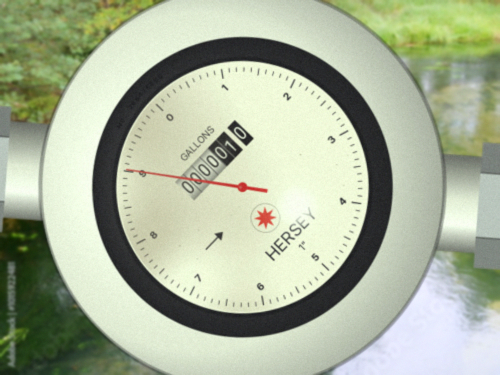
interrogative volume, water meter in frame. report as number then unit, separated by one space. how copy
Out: 9.0 gal
